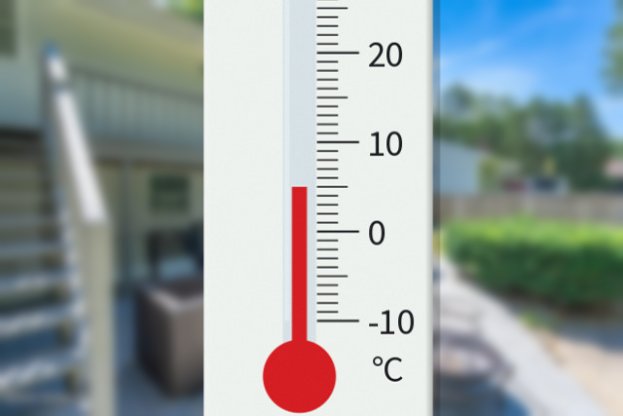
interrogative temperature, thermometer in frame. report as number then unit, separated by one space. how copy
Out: 5 °C
